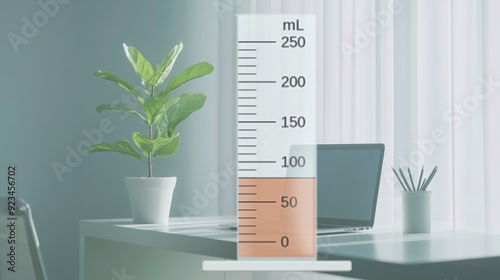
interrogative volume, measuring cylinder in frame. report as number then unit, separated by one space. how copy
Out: 80 mL
